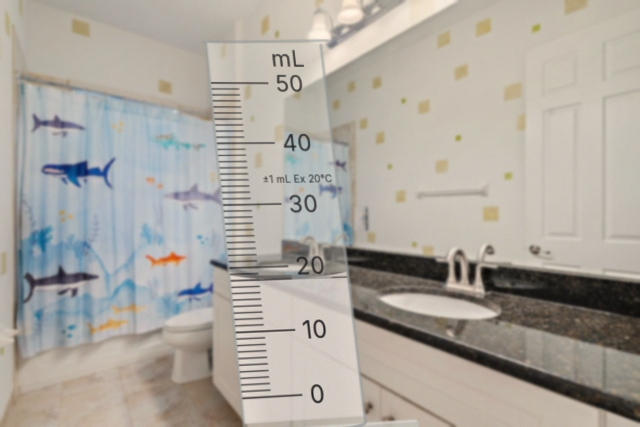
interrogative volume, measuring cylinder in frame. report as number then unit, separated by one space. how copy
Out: 18 mL
